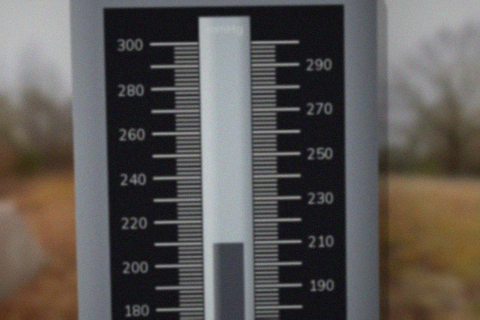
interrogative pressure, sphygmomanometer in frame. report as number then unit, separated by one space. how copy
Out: 210 mmHg
